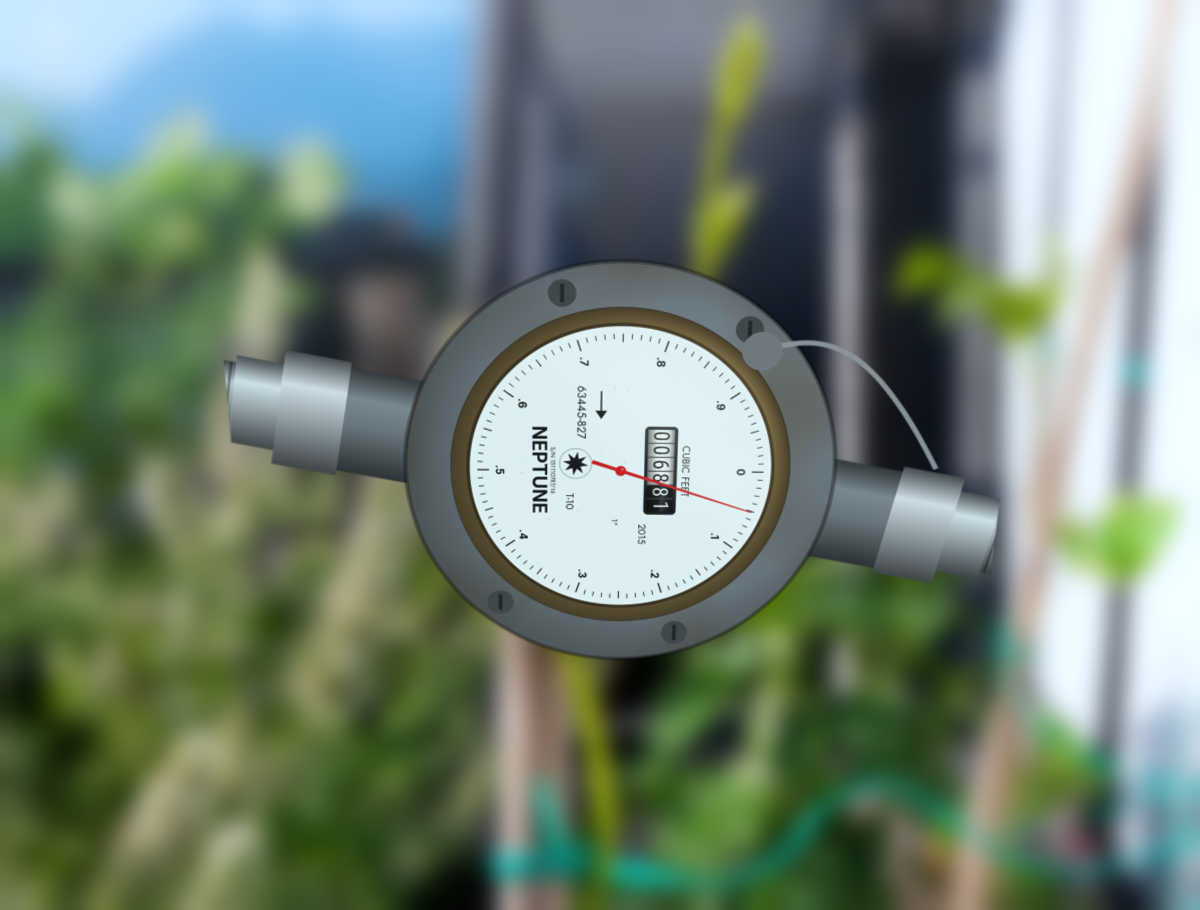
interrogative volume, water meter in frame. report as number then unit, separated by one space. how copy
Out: 6881.05 ft³
